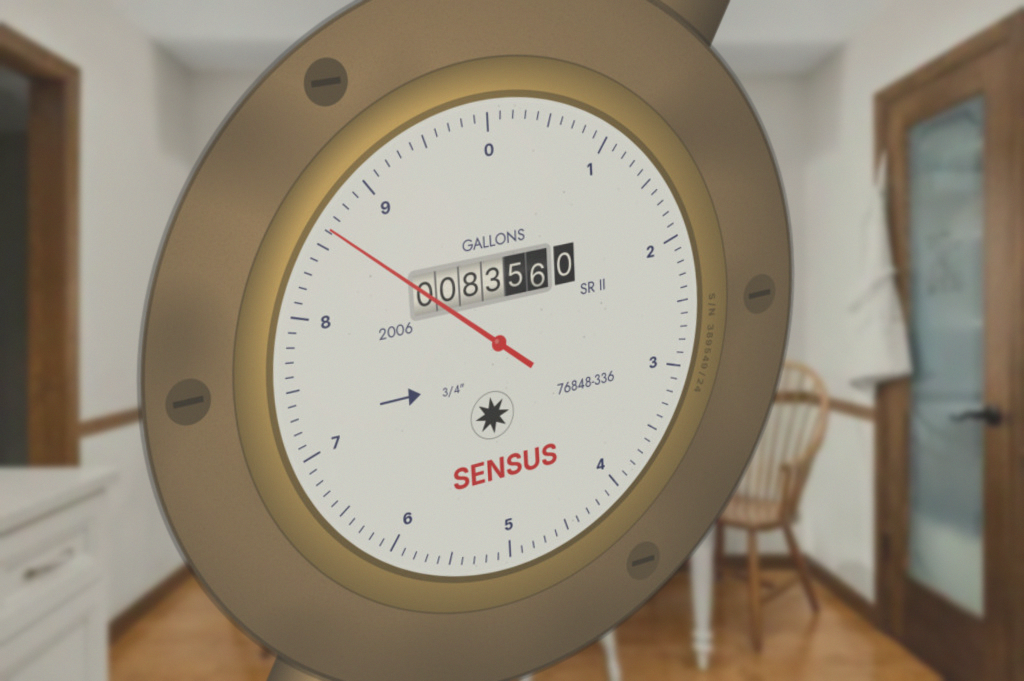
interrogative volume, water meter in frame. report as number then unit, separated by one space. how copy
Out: 83558.6 gal
